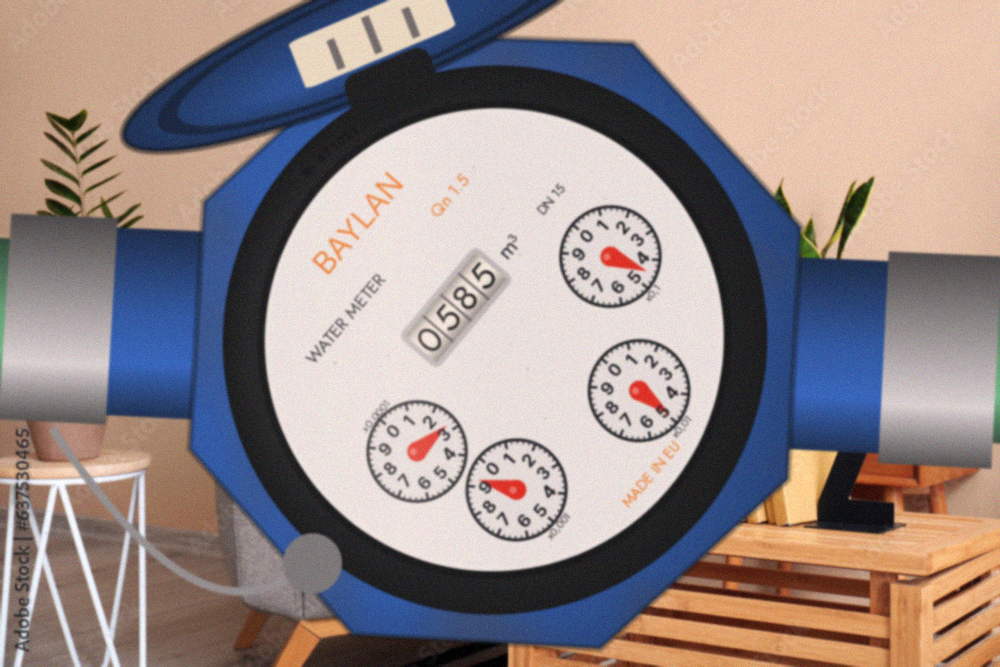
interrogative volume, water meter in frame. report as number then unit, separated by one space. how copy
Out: 585.4492 m³
